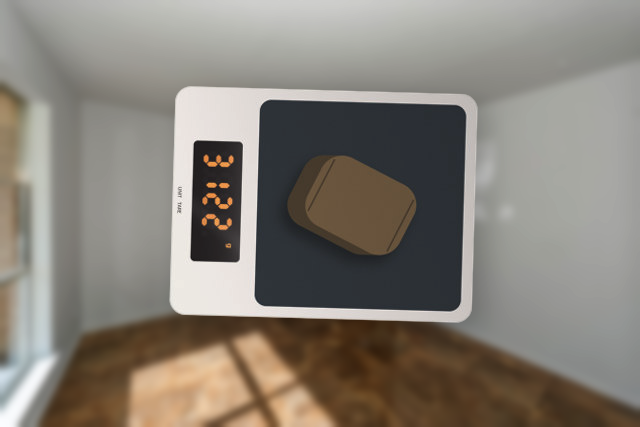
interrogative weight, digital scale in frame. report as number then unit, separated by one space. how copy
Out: 3122 g
